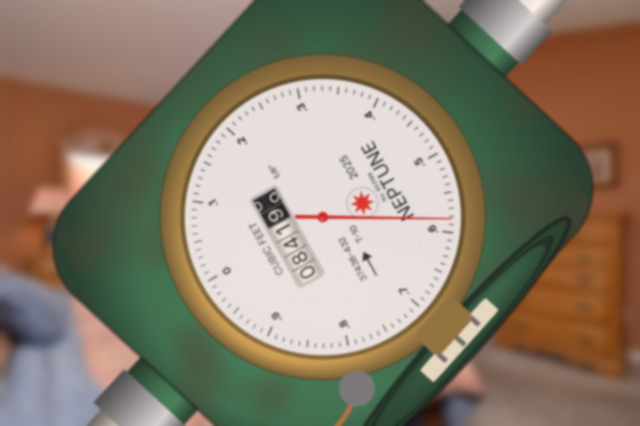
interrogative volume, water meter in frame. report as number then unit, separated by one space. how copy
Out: 84198.58 ft³
